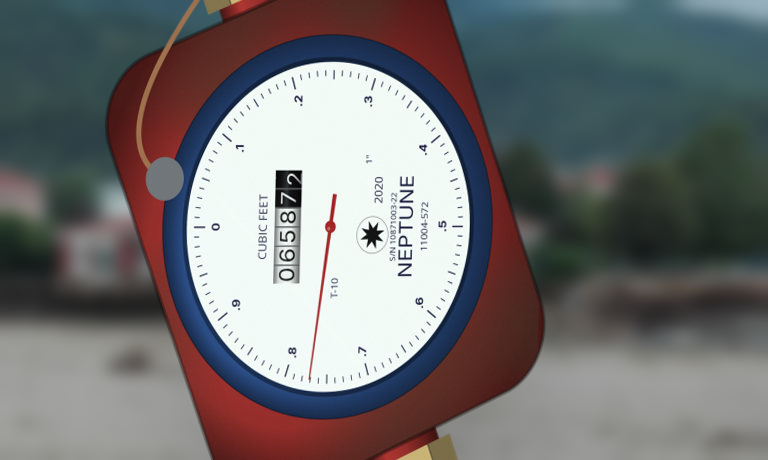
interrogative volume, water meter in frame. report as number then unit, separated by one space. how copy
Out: 65871.77 ft³
